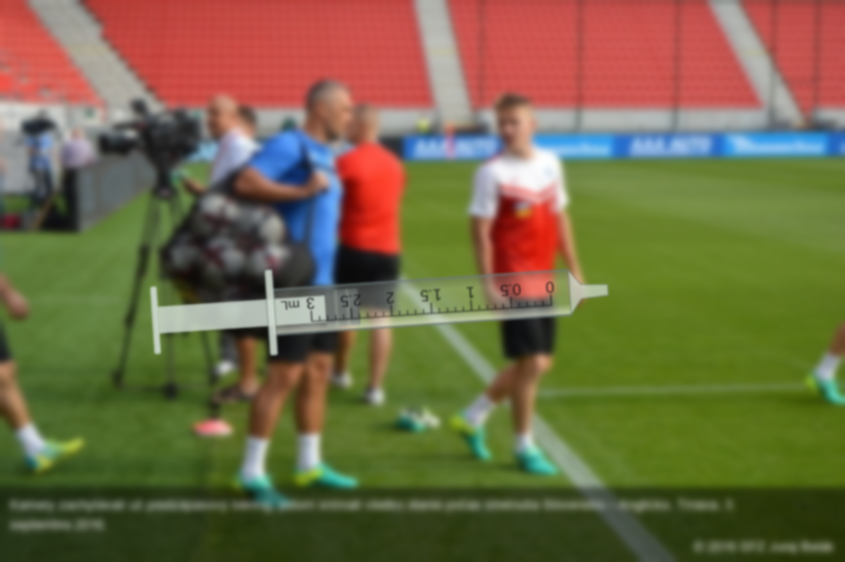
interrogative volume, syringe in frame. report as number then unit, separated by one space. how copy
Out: 2.4 mL
